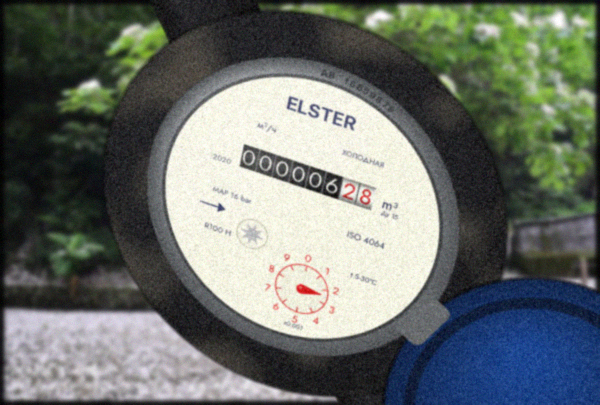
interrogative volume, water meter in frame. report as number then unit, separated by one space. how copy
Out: 6.282 m³
